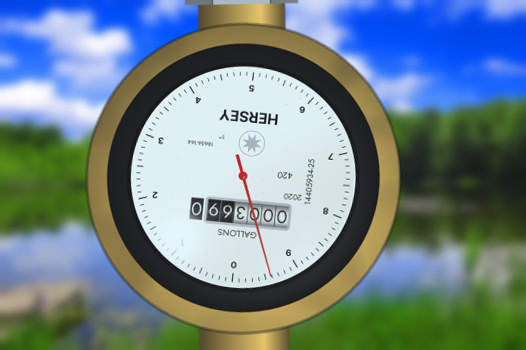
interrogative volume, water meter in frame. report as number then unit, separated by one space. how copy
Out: 3689.4 gal
